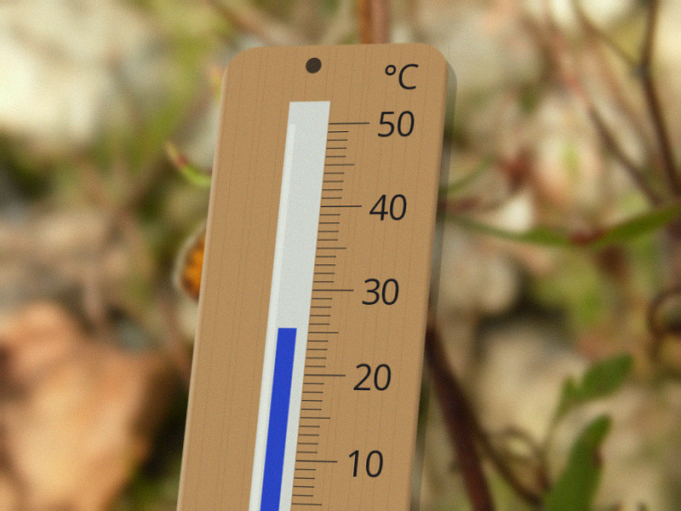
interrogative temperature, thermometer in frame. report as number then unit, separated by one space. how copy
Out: 25.5 °C
